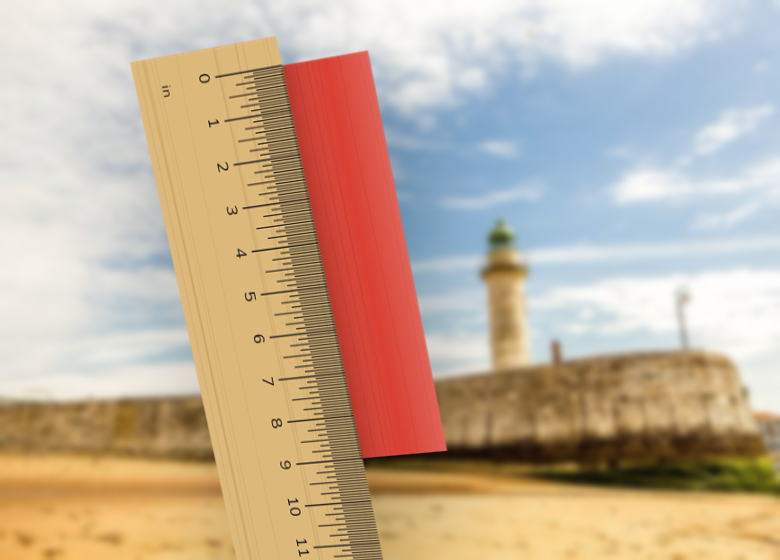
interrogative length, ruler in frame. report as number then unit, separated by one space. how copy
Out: 9 in
